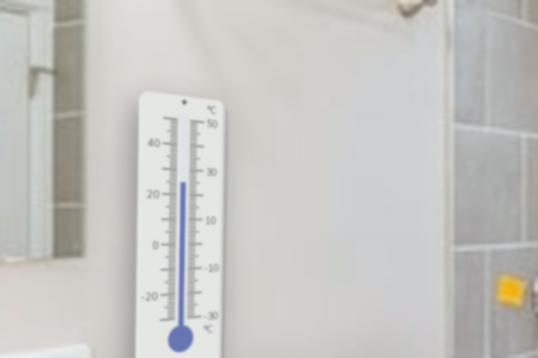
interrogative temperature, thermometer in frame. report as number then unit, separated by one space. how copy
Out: 25 °C
